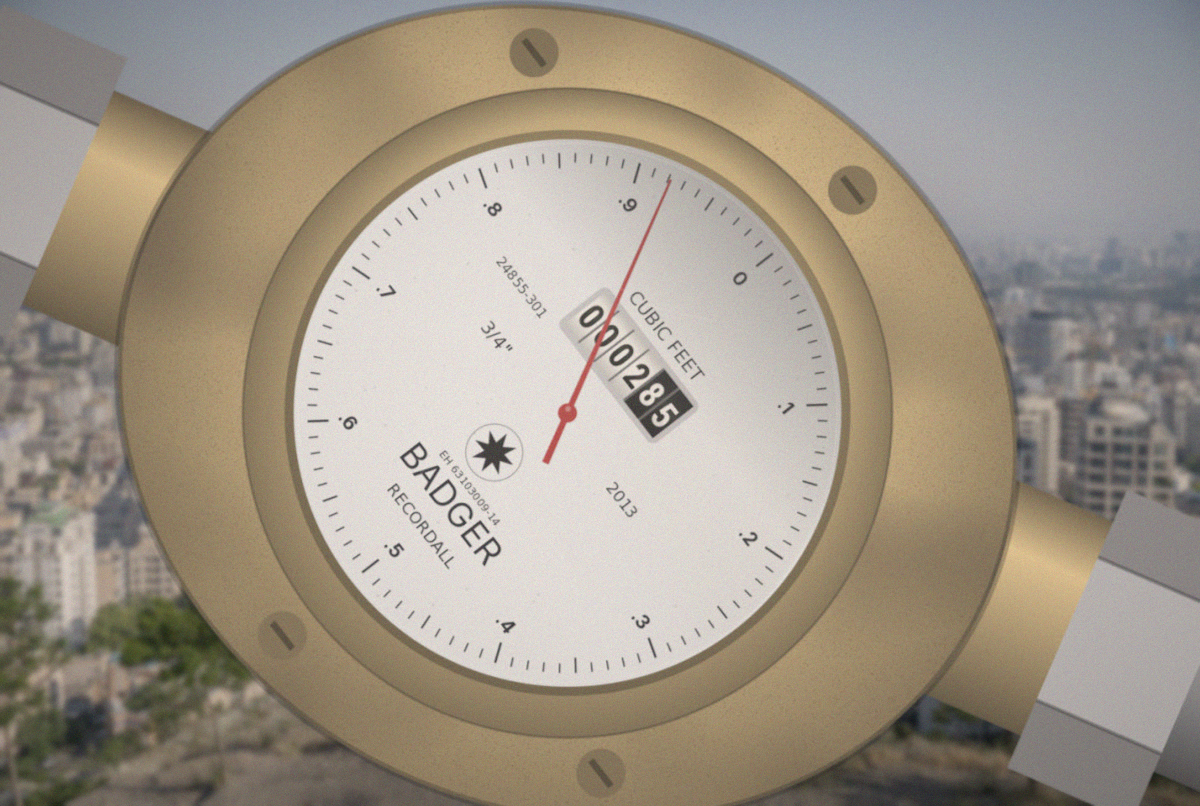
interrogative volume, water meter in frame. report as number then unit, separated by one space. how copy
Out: 284.92 ft³
